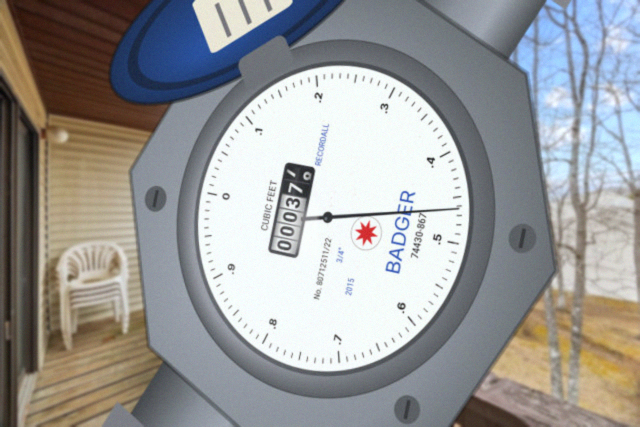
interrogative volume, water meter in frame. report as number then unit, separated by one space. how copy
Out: 377.46 ft³
